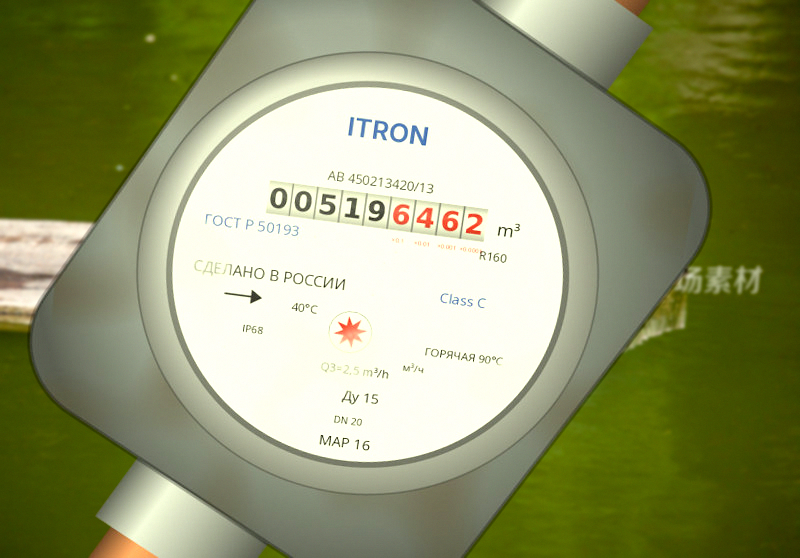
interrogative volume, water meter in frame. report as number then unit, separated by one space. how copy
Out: 519.6462 m³
